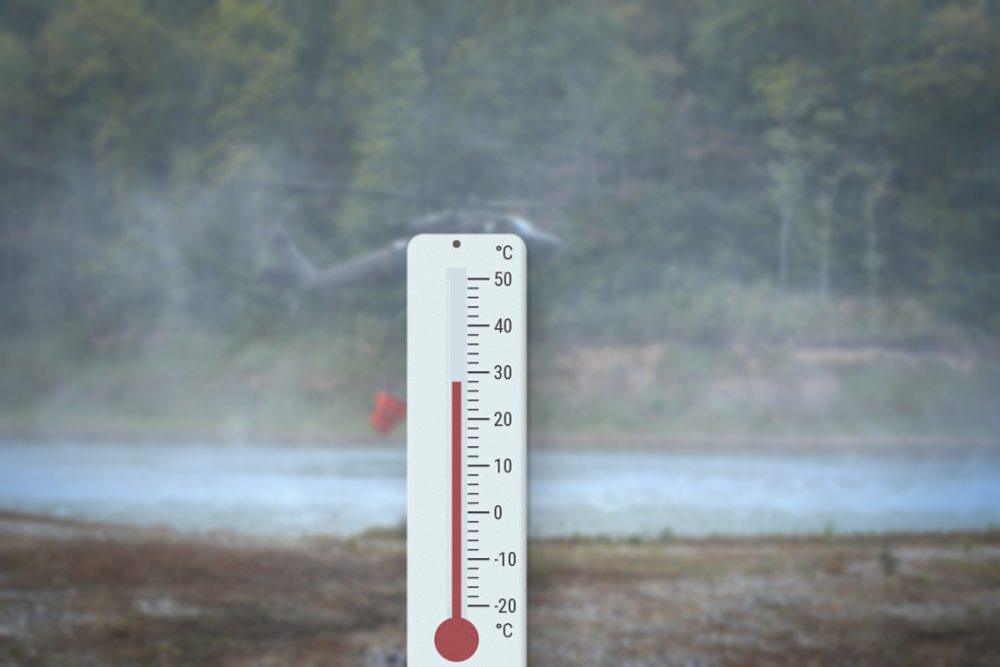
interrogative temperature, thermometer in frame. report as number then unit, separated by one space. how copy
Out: 28 °C
